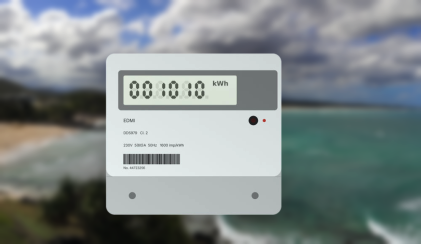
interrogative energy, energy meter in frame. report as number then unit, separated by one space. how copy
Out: 1010 kWh
